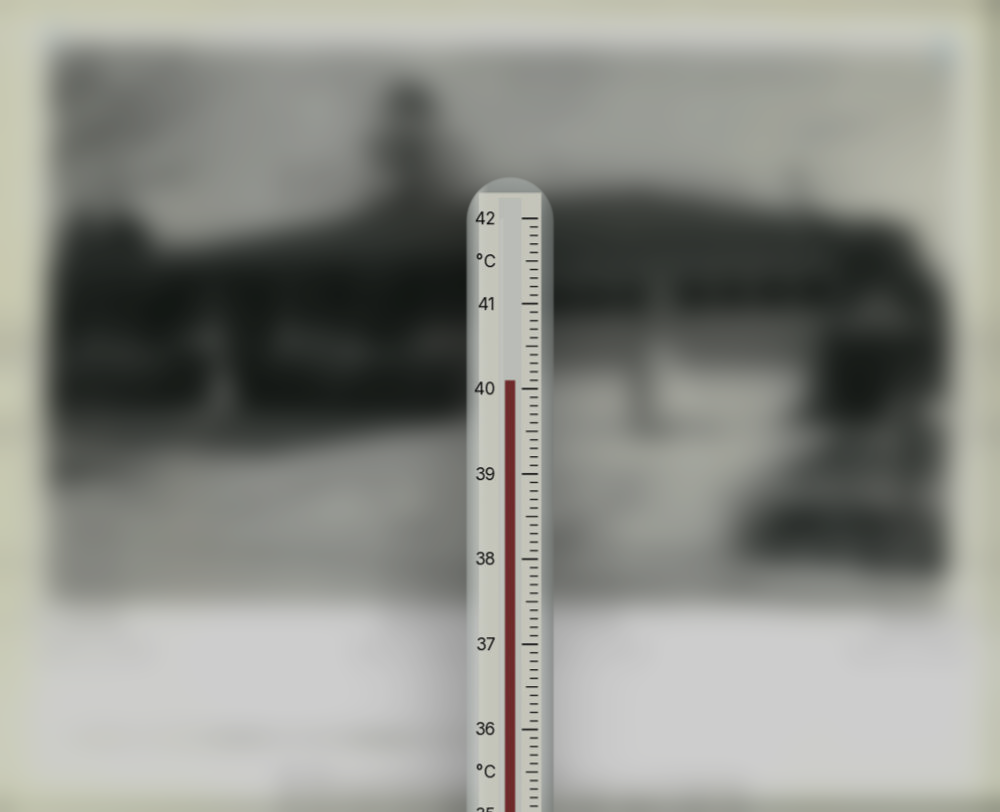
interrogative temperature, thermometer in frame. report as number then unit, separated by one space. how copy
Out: 40.1 °C
